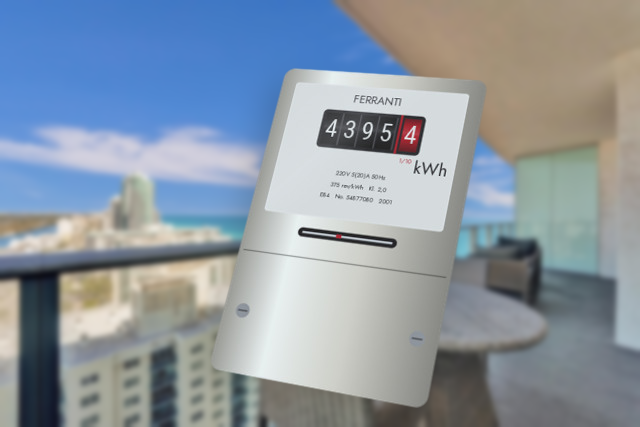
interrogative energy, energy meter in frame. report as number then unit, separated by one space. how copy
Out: 4395.4 kWh
